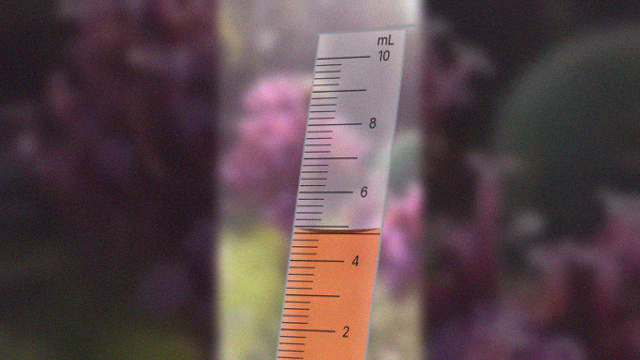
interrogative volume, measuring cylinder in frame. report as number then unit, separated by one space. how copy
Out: 4.8 mL
